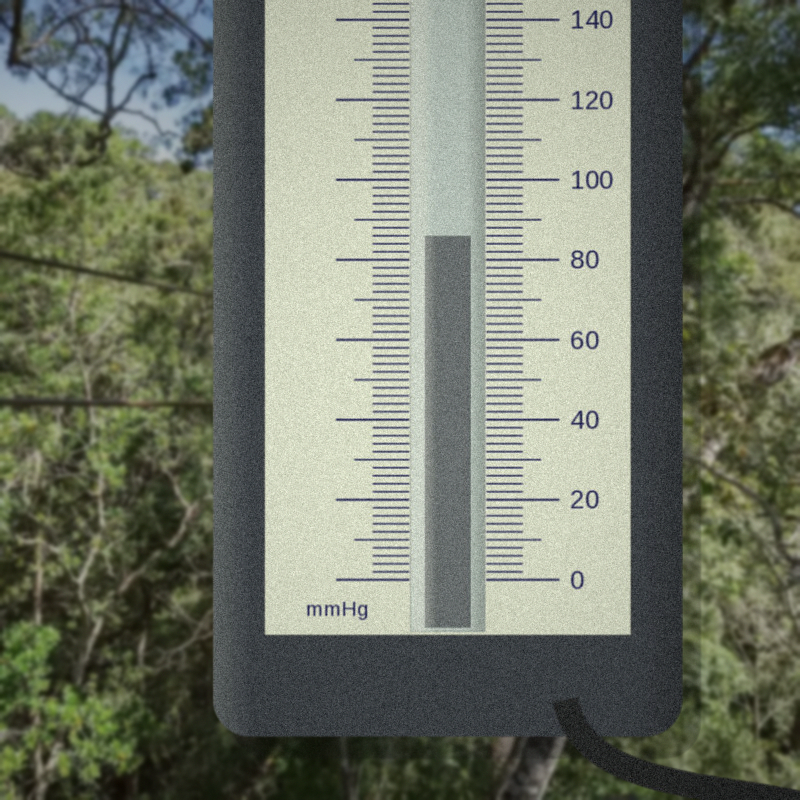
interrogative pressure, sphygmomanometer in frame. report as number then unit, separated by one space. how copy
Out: 86 mmHg
